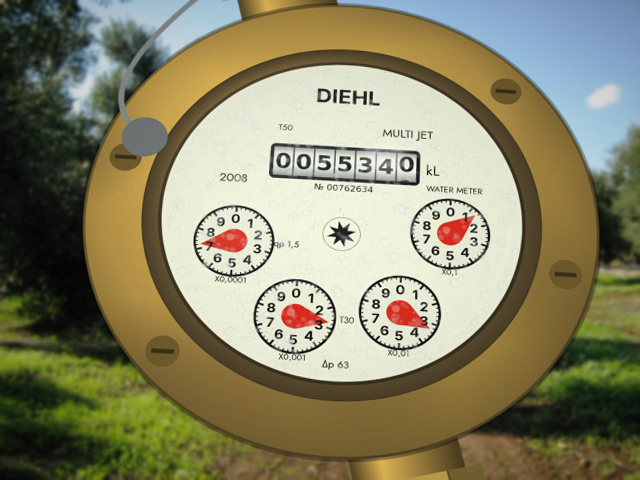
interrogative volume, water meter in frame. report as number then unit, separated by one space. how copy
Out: 55340.1327 kL
